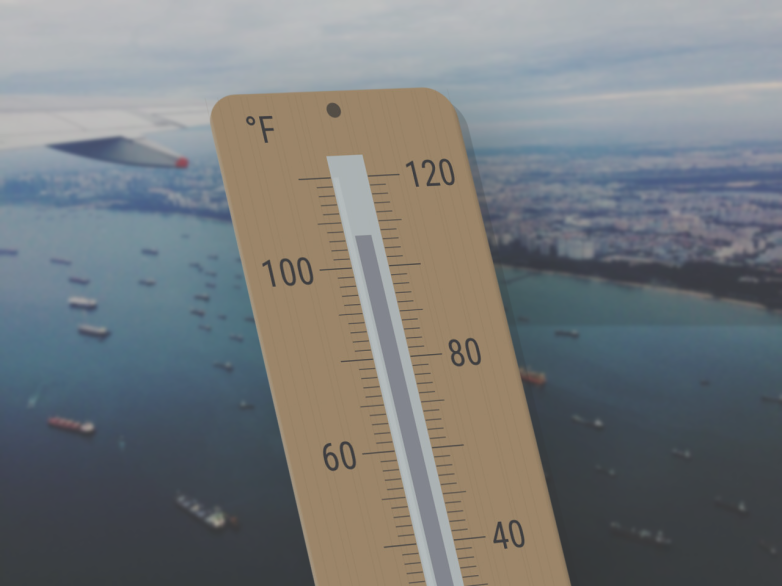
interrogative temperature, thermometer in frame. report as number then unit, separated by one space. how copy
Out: 107 °F
